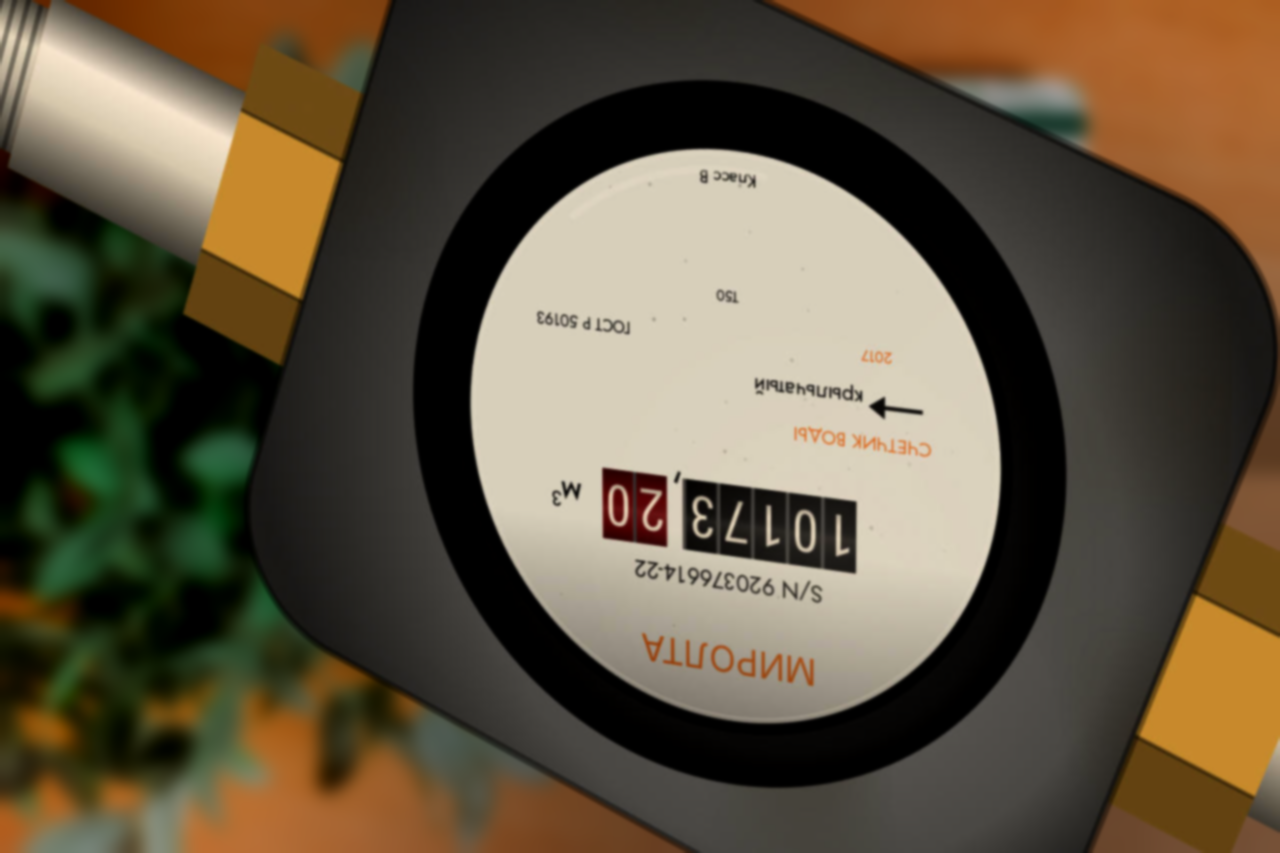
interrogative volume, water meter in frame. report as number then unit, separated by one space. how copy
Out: 10173.20 m³
